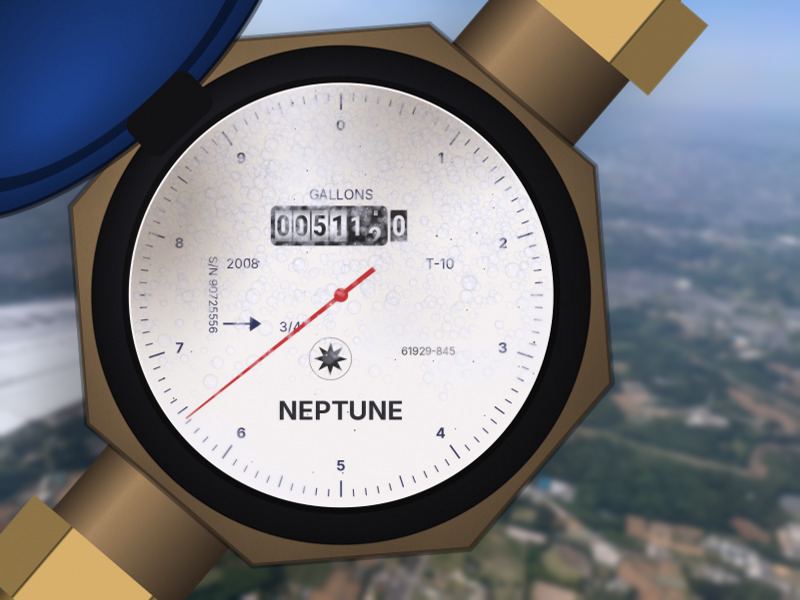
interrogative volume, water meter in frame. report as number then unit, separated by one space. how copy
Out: 51116.4 gal
